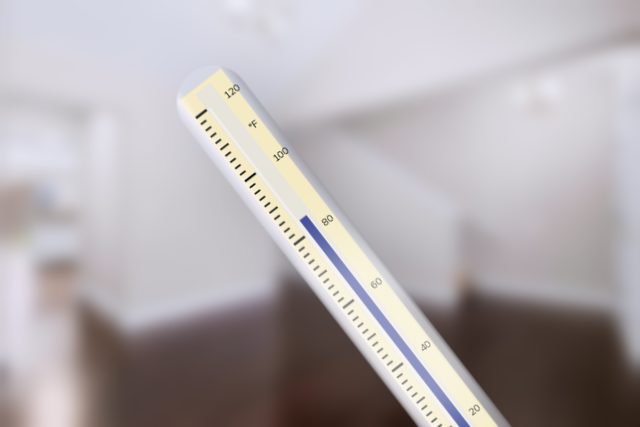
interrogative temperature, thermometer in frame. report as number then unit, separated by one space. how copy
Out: 84 °F
